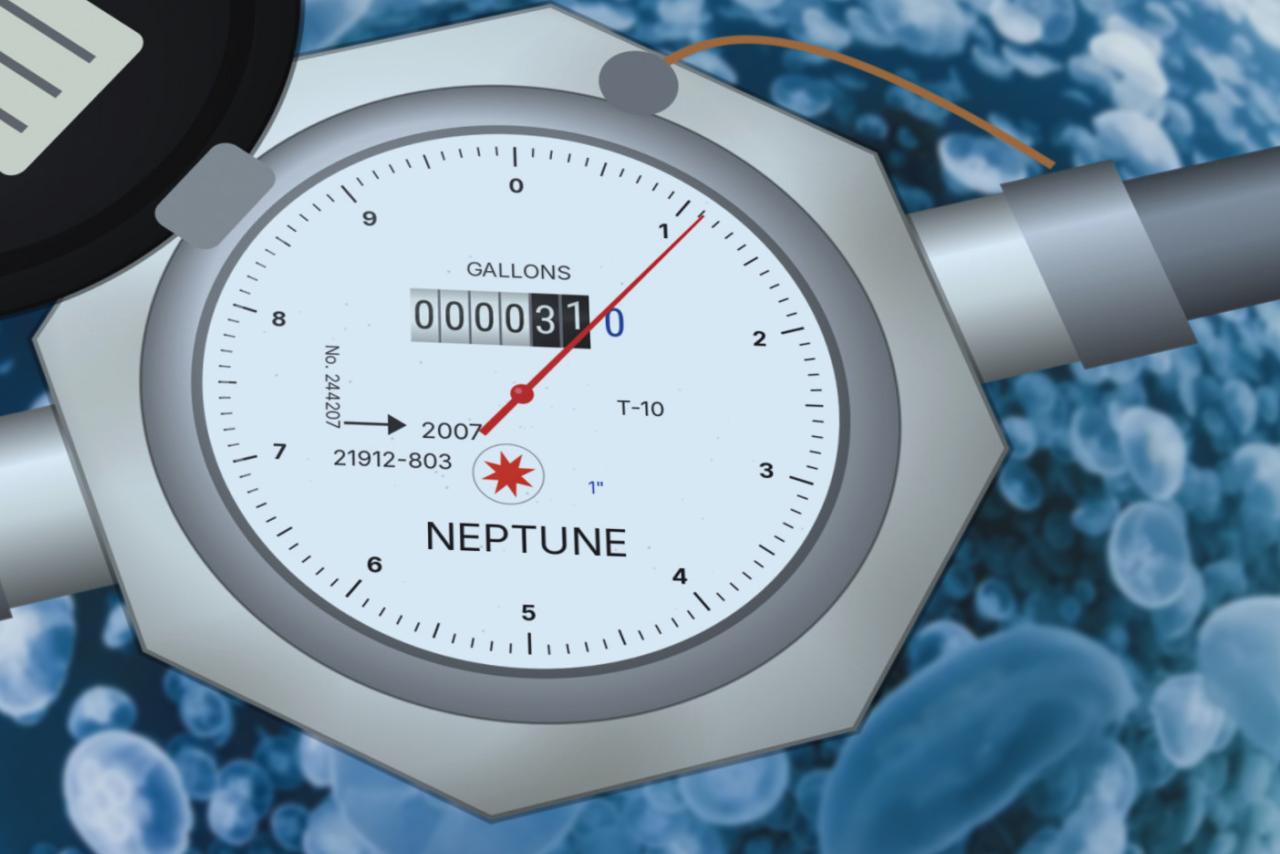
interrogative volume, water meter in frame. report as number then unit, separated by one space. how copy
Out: 311.1 gal
